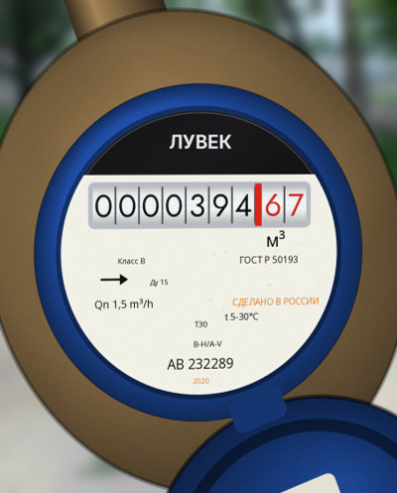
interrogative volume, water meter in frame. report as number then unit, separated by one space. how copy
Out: 394.67 m³
